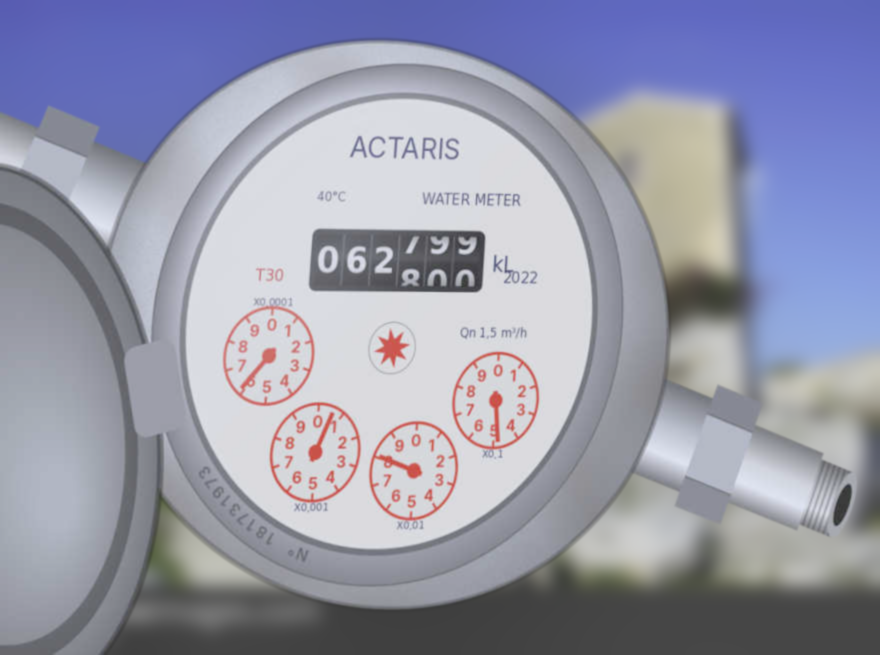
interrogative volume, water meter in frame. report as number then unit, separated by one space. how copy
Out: 62799.4806 kL
